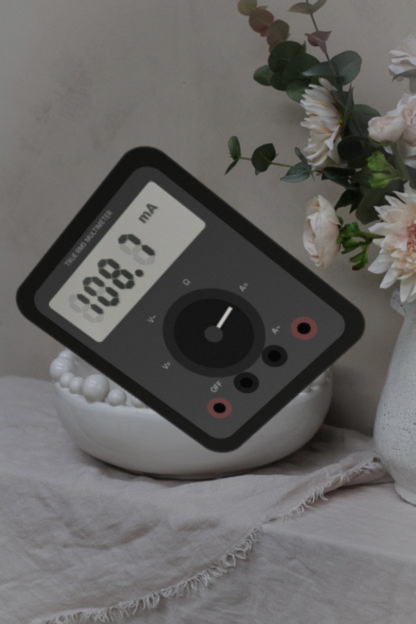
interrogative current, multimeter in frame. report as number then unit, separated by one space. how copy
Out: 108.7 mA
